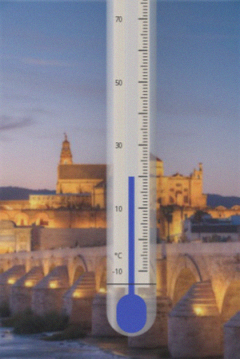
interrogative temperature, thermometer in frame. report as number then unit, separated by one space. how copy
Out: 20 °C
